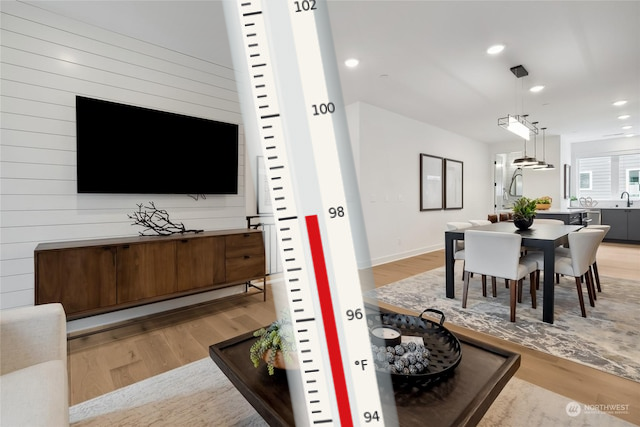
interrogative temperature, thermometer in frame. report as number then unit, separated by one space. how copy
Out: 98 °F
